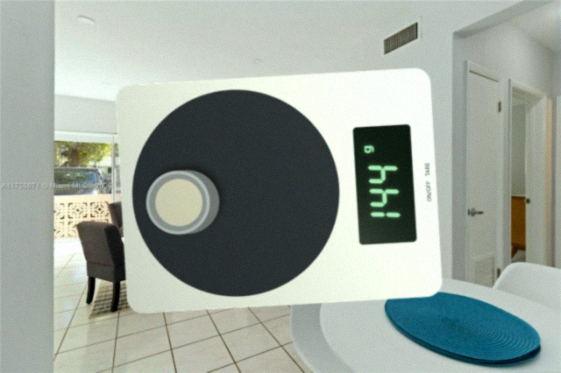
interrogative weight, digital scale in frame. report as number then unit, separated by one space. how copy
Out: 144 g
